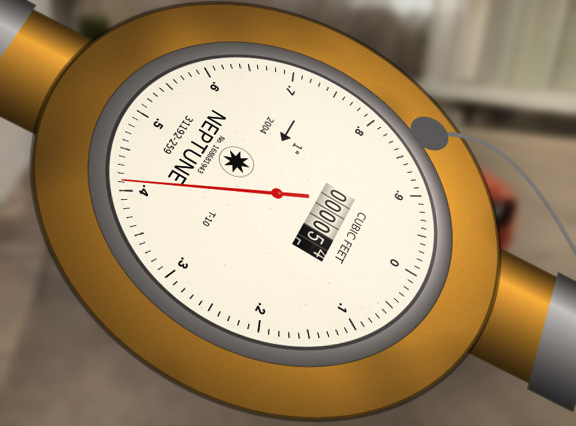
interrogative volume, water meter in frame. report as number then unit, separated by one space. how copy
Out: 54.41 ft³
